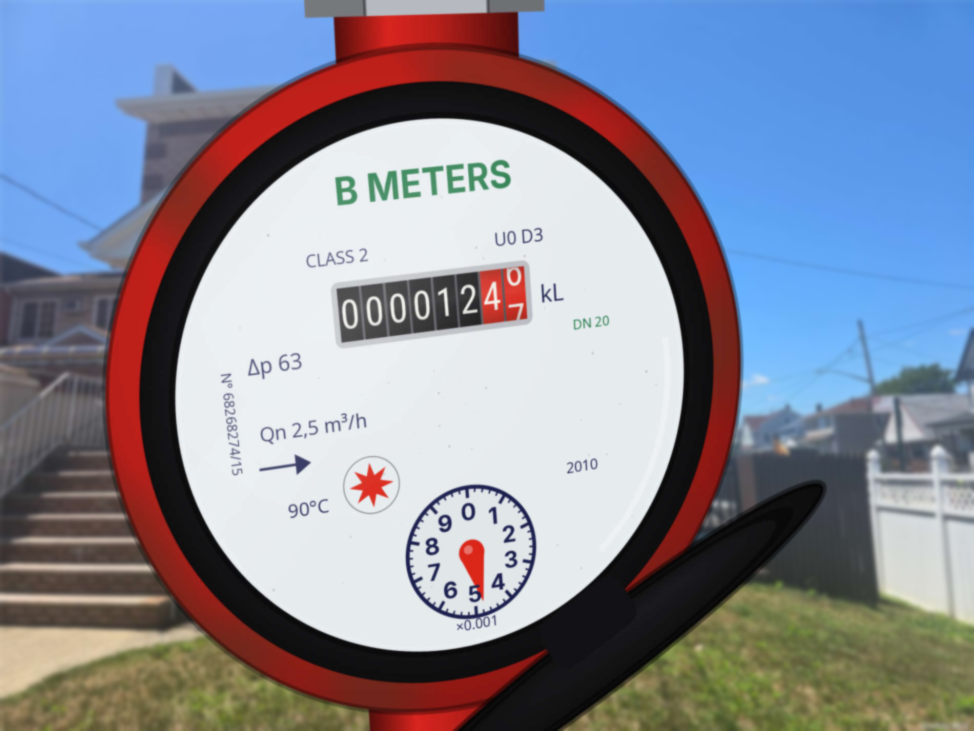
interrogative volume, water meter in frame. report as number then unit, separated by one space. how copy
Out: 12.464 kL
